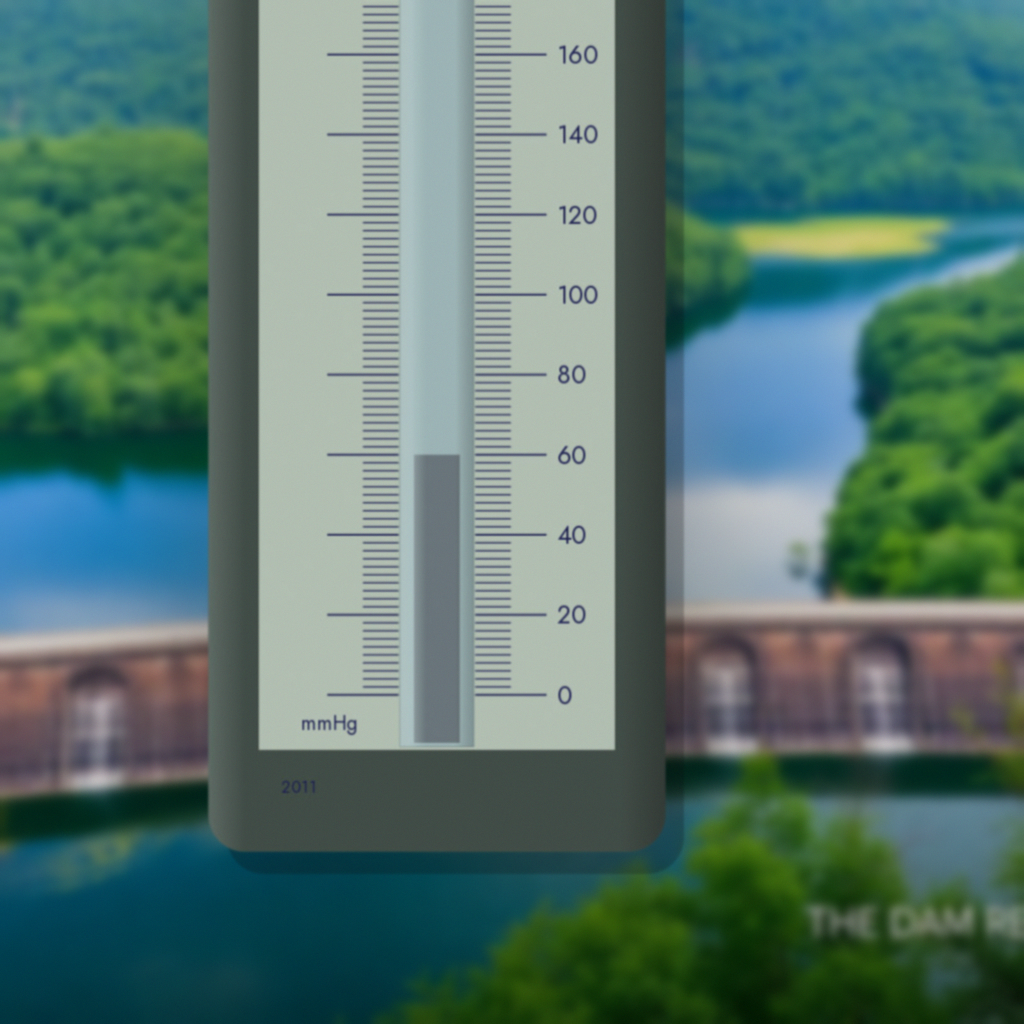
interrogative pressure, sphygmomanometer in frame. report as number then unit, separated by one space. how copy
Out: 60 mmHg
